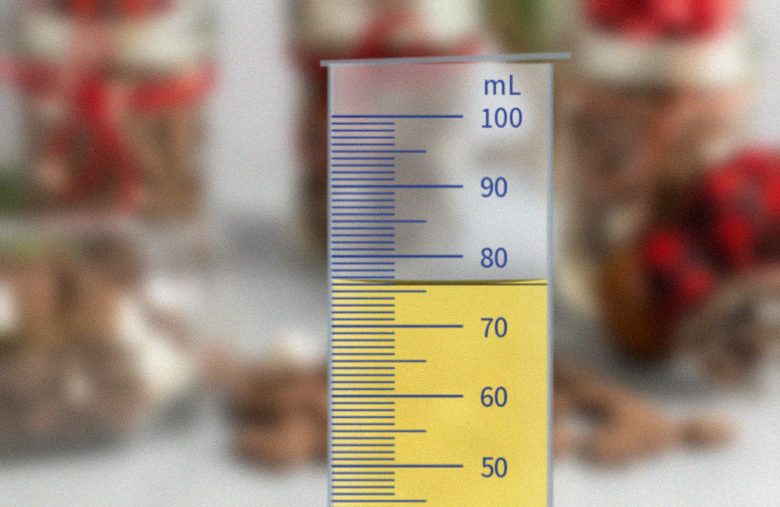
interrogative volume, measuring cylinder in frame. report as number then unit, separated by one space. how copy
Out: 76 mL
